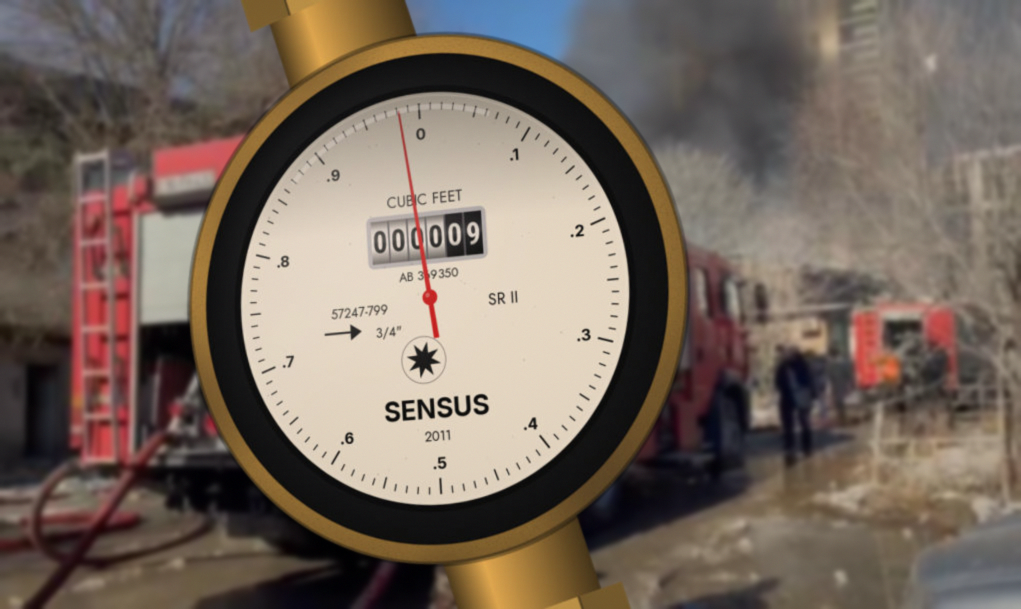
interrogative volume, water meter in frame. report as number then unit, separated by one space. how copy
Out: 8.98 ft³
